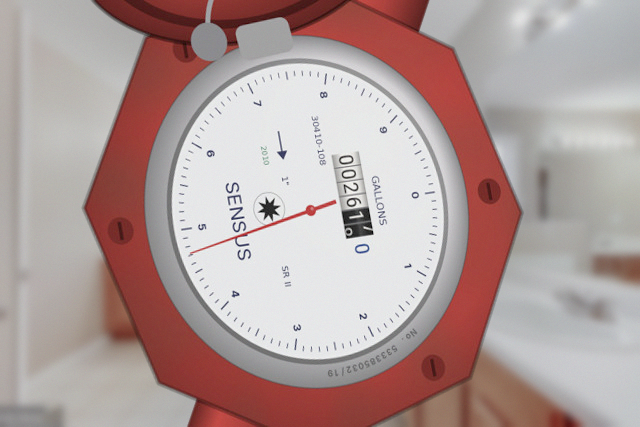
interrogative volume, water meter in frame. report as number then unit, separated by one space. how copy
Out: 26174.7 gal
